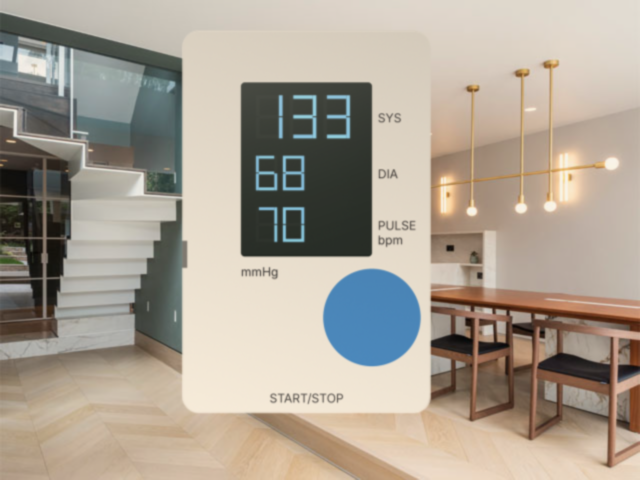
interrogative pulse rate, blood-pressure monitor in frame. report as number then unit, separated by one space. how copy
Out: 70 bpm
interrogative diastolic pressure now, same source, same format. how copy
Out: 68 mmHg
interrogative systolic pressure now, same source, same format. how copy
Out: 133 mmHg
